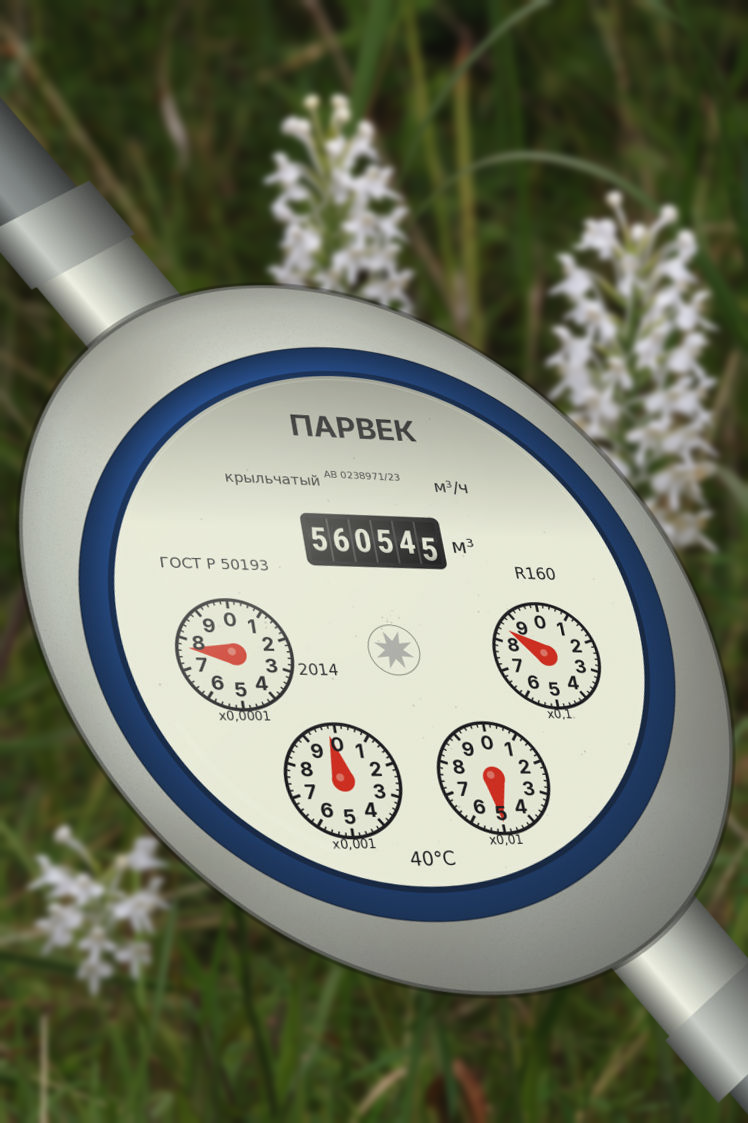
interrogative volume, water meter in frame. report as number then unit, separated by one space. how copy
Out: 560544.8497 m³
